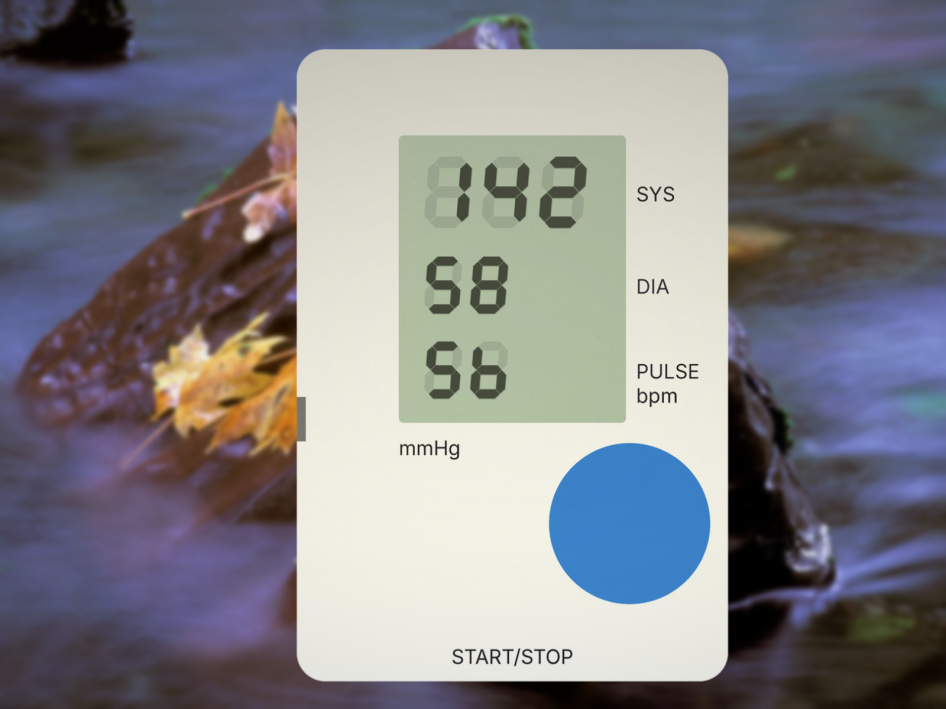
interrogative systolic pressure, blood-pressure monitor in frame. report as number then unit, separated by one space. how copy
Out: 142 mmHg
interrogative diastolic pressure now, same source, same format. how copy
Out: 58 mmHg
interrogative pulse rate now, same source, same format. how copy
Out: 56 bpm
